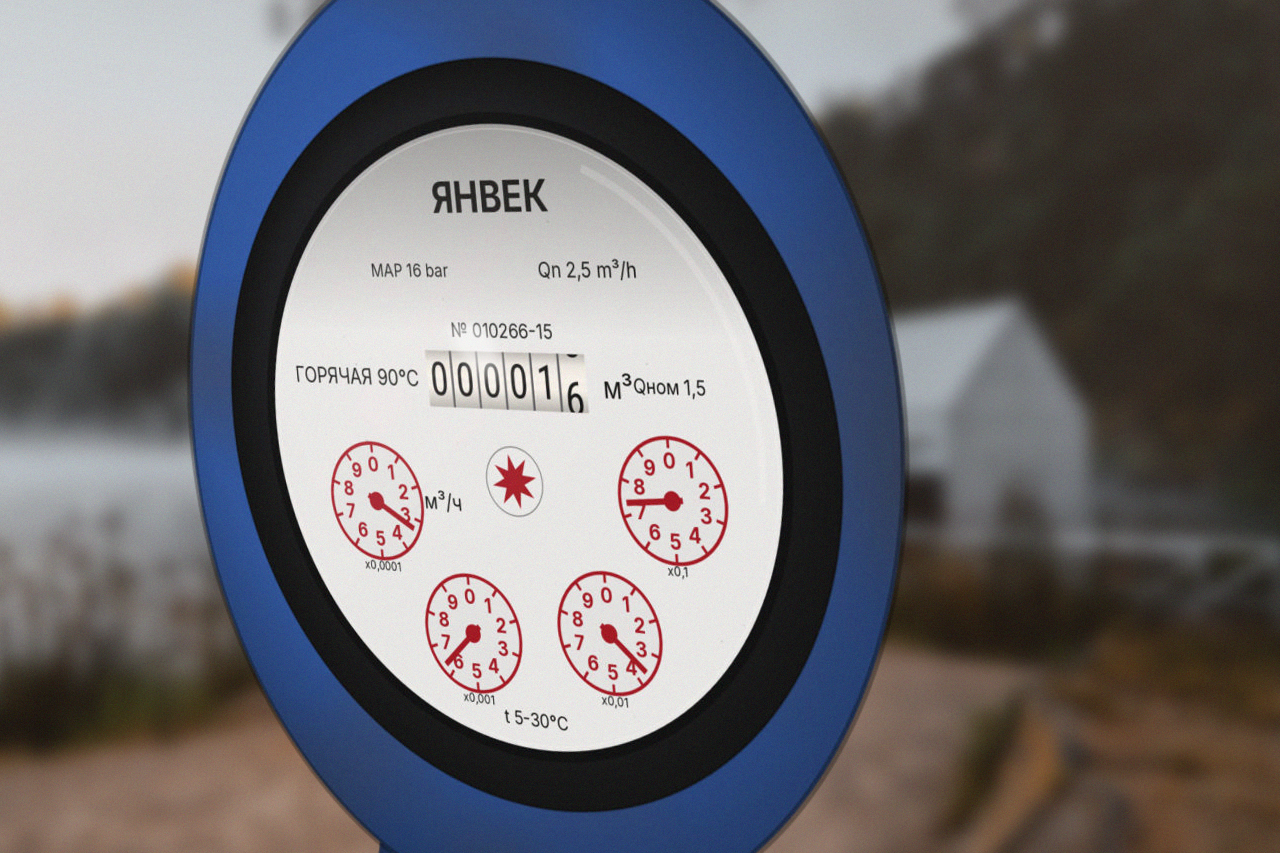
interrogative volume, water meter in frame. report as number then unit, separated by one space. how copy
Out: 15.7363 m³
